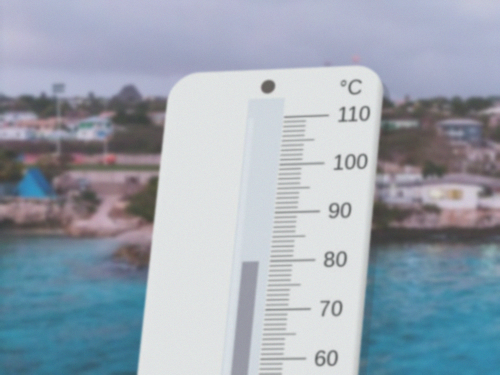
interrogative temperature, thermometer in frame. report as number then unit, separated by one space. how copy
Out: 80 °C
